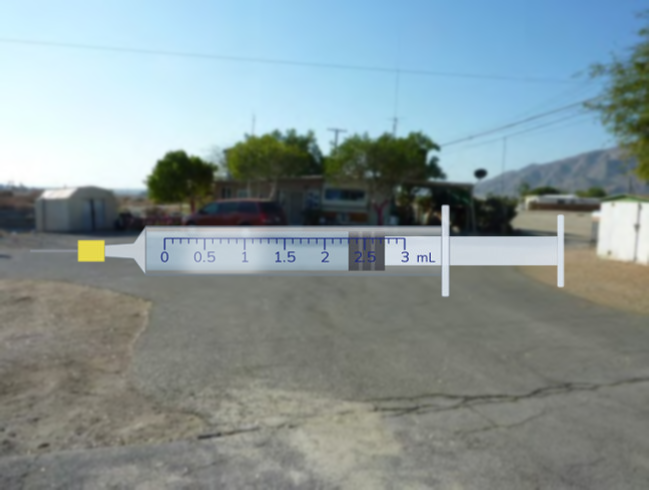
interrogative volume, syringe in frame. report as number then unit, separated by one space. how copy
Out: 2.3 mL
